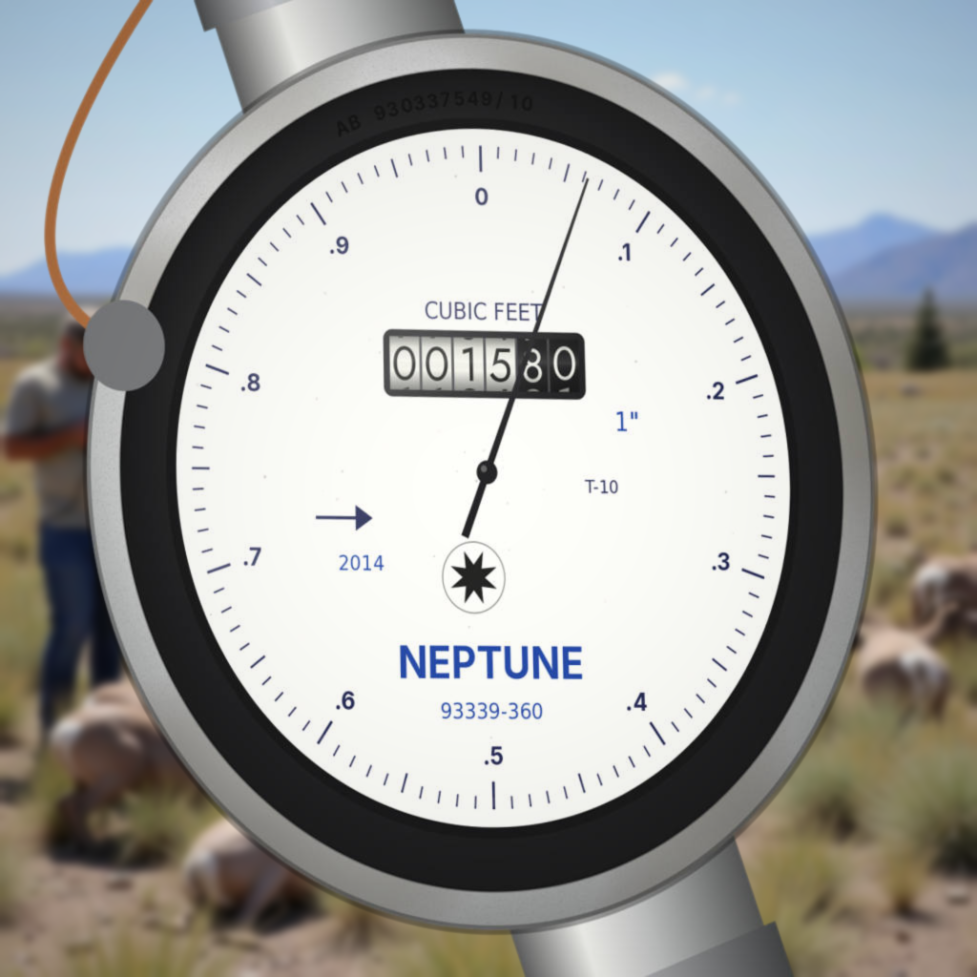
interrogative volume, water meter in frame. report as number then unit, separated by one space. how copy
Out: 1580.06 ft³
